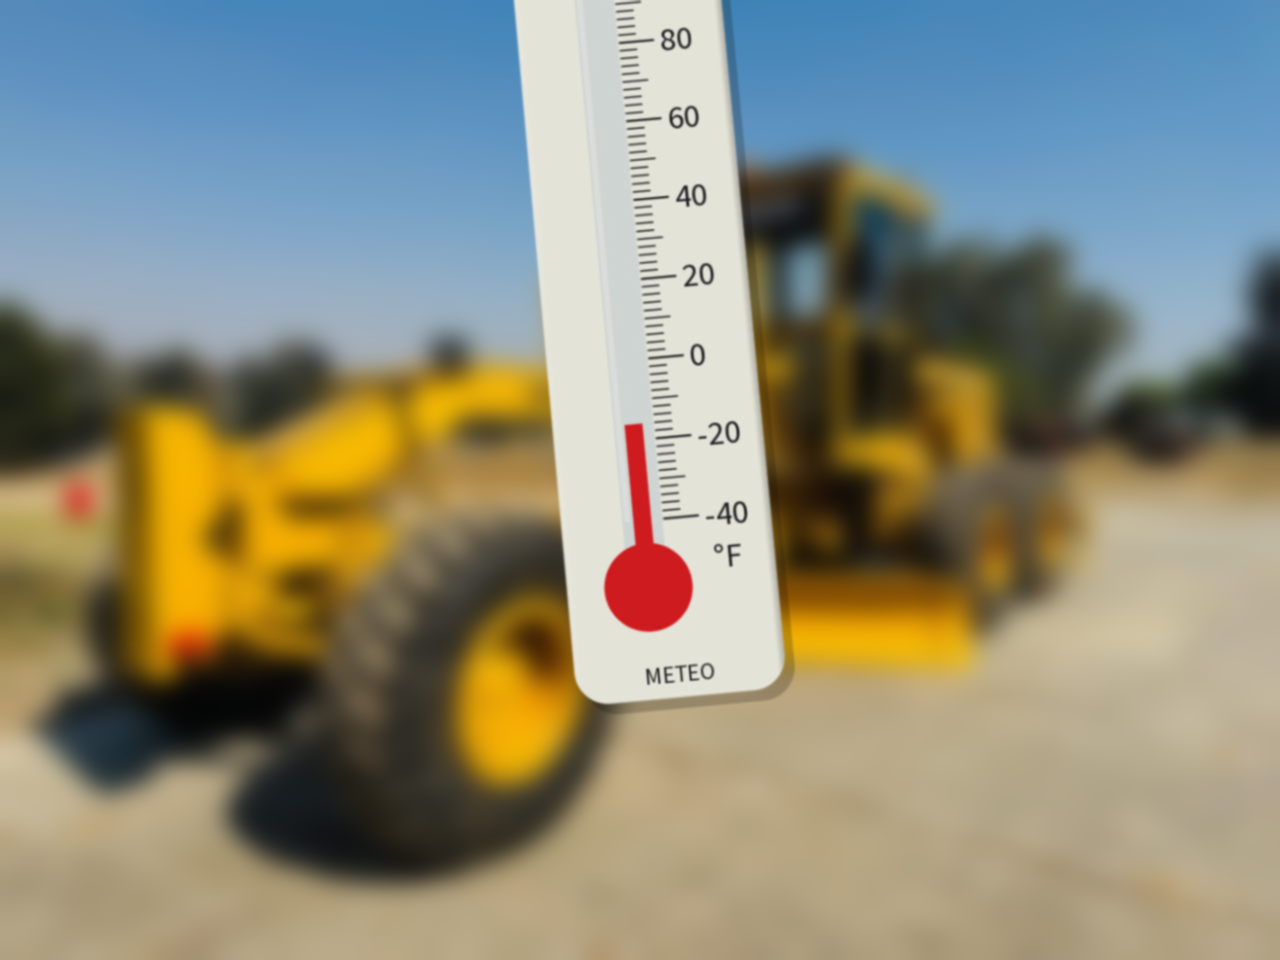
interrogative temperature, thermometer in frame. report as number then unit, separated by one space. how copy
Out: -16 °F
